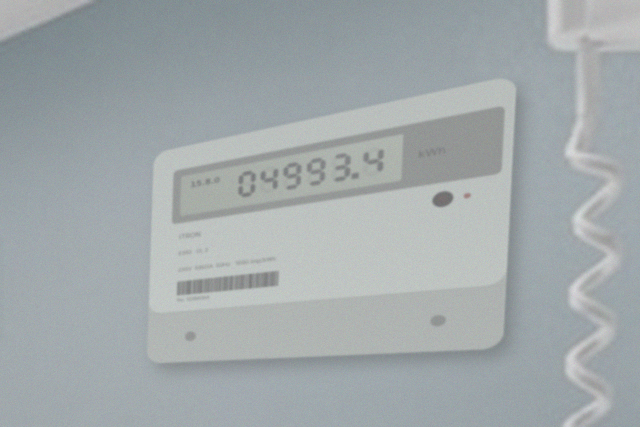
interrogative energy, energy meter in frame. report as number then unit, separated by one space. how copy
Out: 4993.4 kWh
